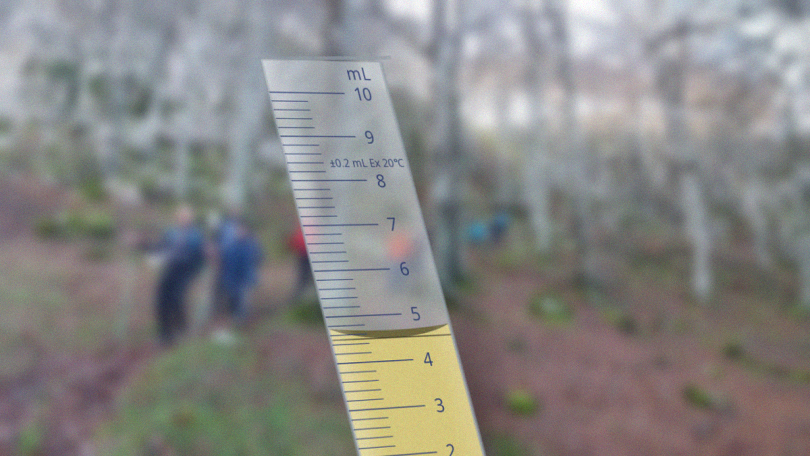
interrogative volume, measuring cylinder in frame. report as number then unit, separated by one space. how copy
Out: 4.5 mL
